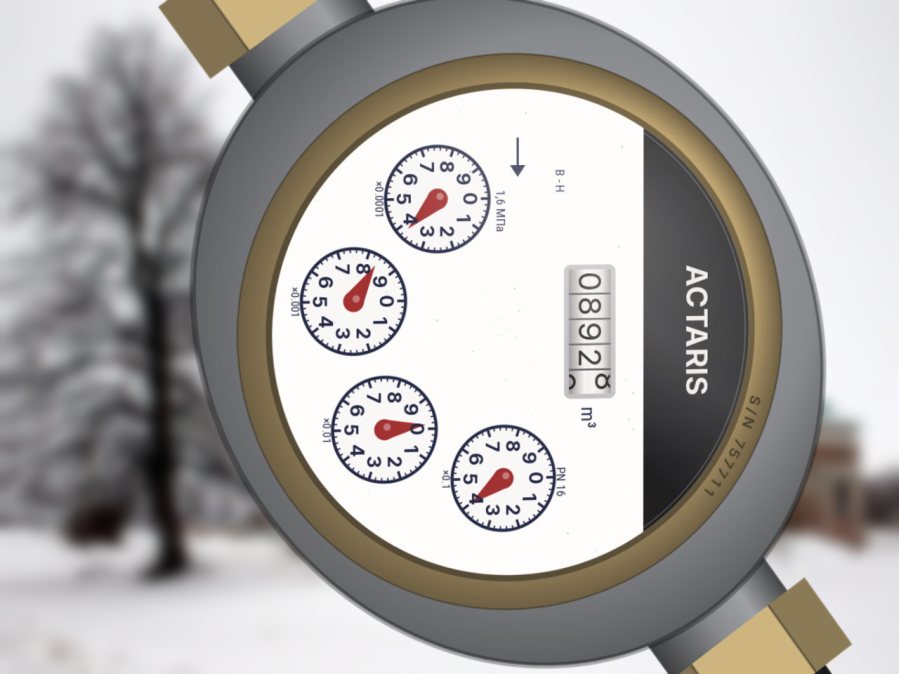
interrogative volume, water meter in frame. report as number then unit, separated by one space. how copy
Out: 8928.3983 m³
